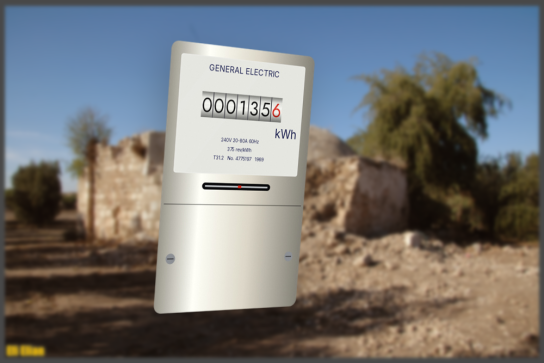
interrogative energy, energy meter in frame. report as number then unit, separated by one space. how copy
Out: 135.6 kWh
